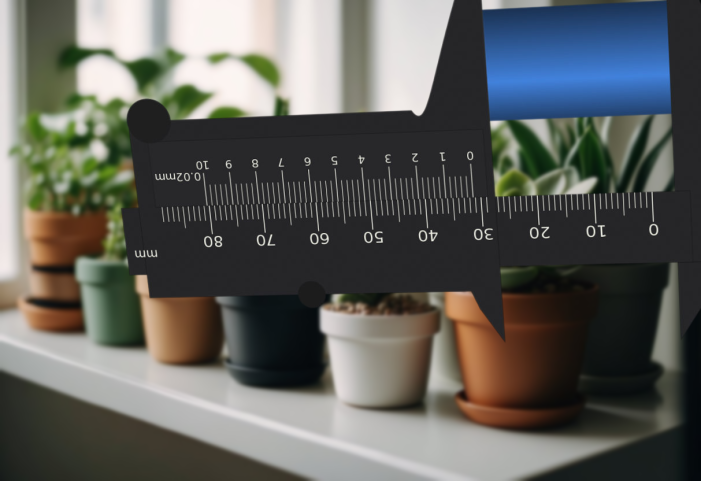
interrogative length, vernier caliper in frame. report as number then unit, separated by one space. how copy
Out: 31.4 mm
